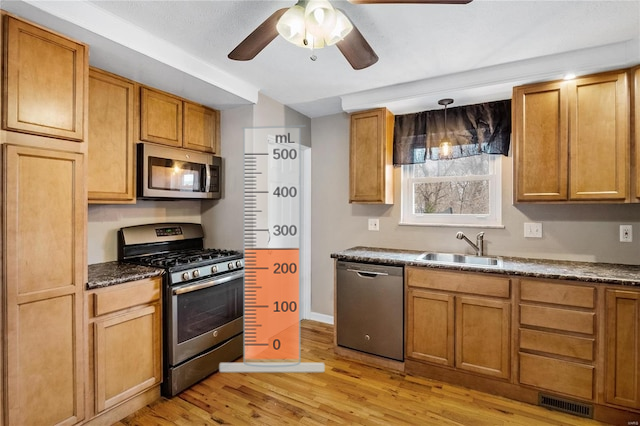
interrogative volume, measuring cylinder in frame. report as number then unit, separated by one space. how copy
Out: 250 mL
